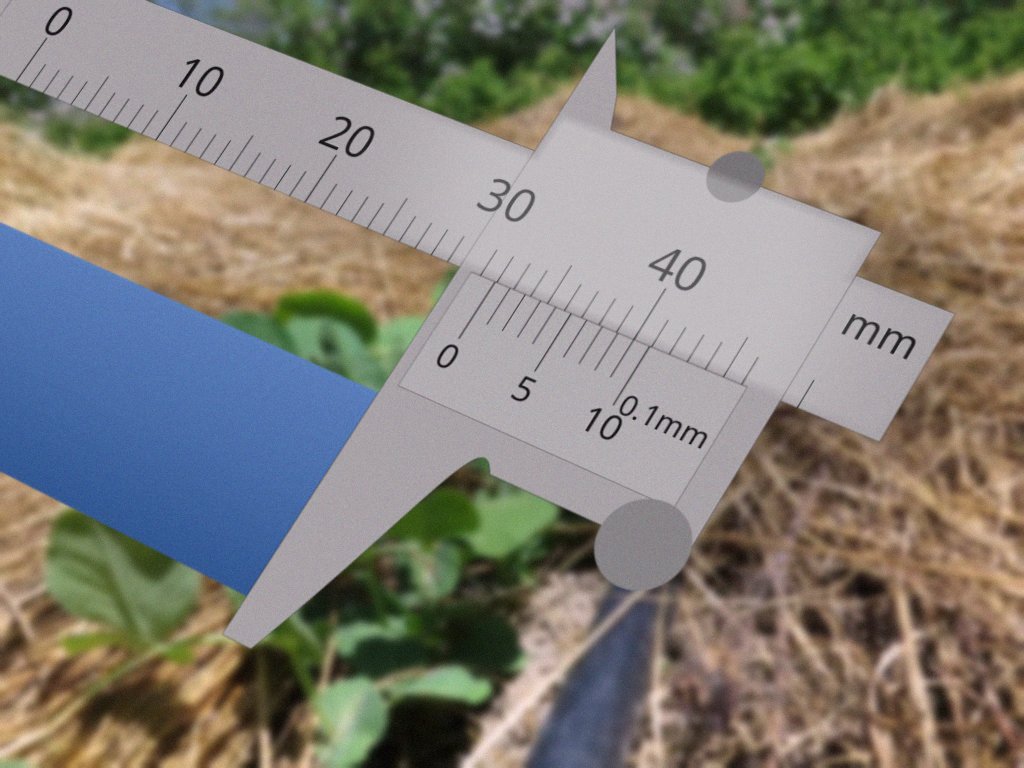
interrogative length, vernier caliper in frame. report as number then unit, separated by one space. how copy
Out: 31.9 mm
